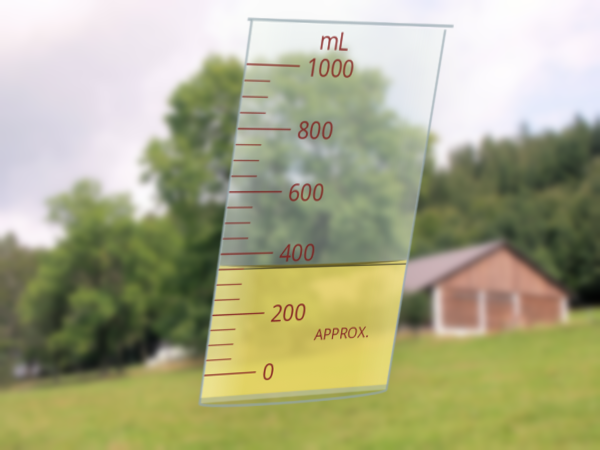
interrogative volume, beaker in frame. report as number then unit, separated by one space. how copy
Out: 350 mL
